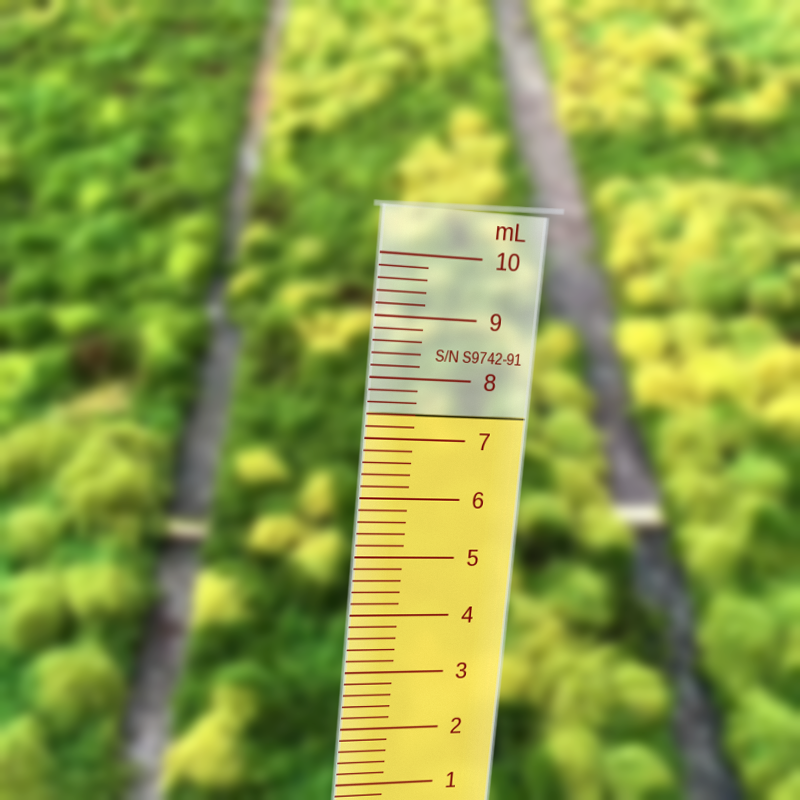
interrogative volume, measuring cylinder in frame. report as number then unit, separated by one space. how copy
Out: 7.4 mL
